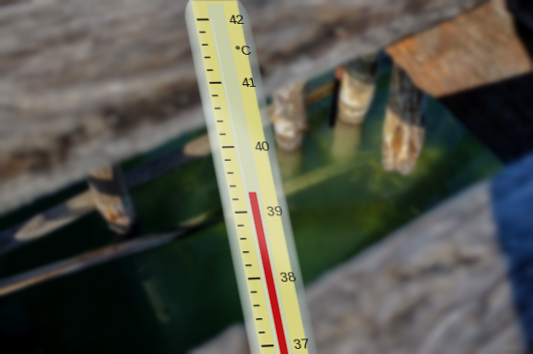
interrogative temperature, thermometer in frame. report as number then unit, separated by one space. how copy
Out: 39.3 °C
